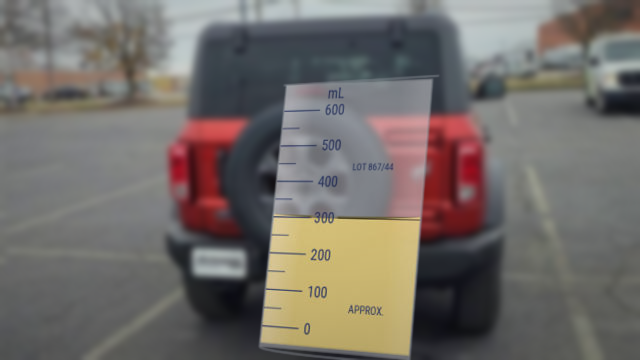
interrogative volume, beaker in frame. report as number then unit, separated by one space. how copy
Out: 300 mL
